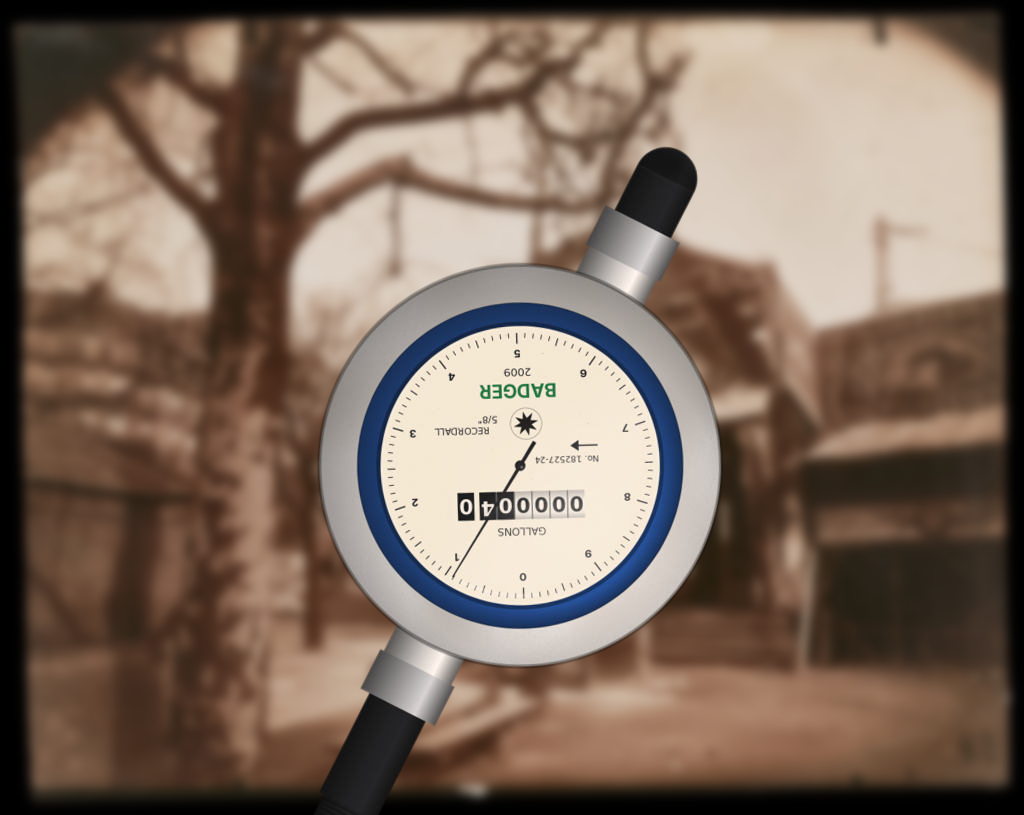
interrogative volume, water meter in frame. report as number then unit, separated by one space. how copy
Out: 40.9 gal
